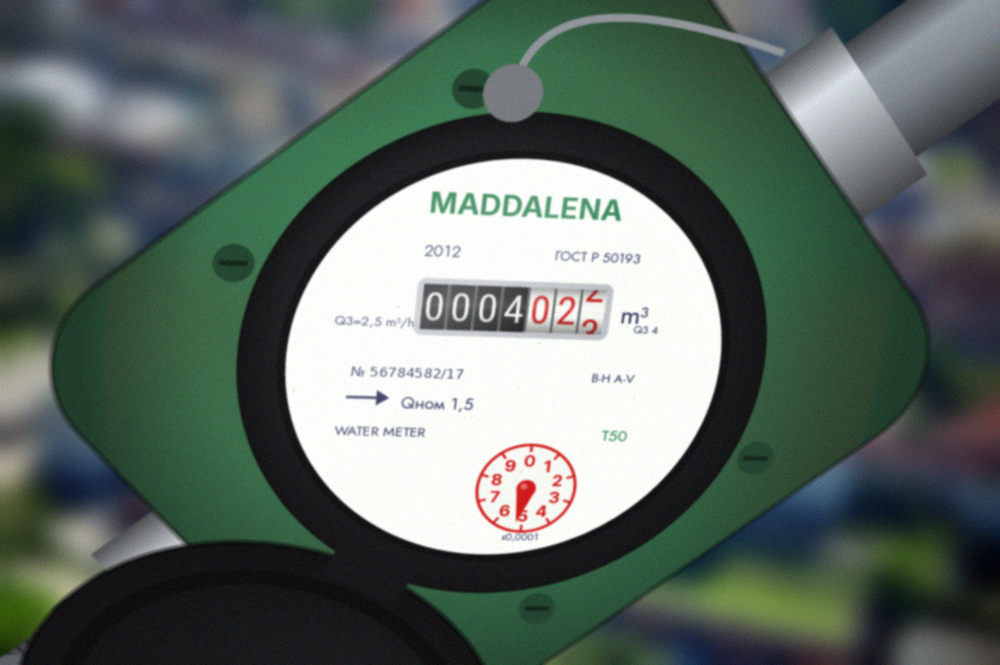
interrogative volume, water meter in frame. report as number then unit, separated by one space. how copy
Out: 4.0225 m³
